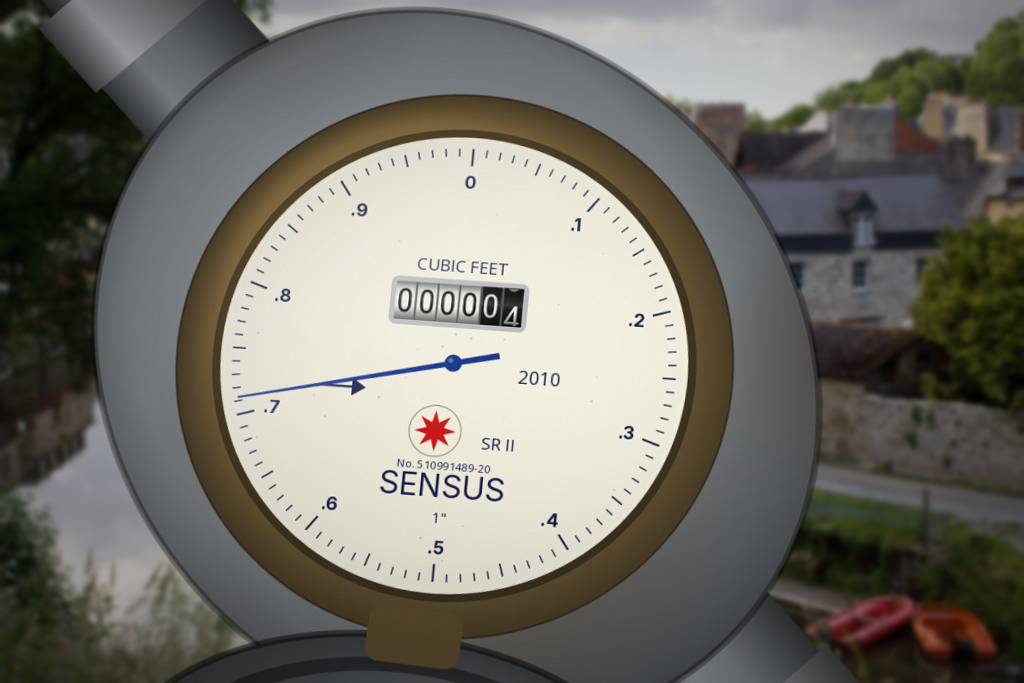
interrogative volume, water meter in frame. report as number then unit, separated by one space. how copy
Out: 3.71 ft³
